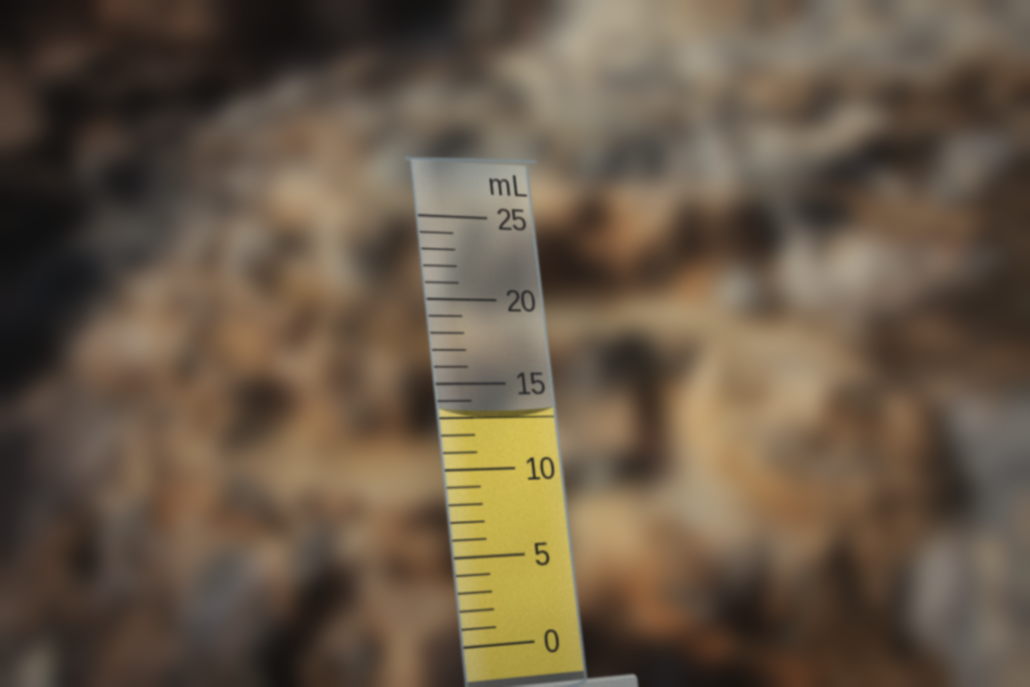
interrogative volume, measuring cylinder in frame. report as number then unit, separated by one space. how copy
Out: 13 mL
